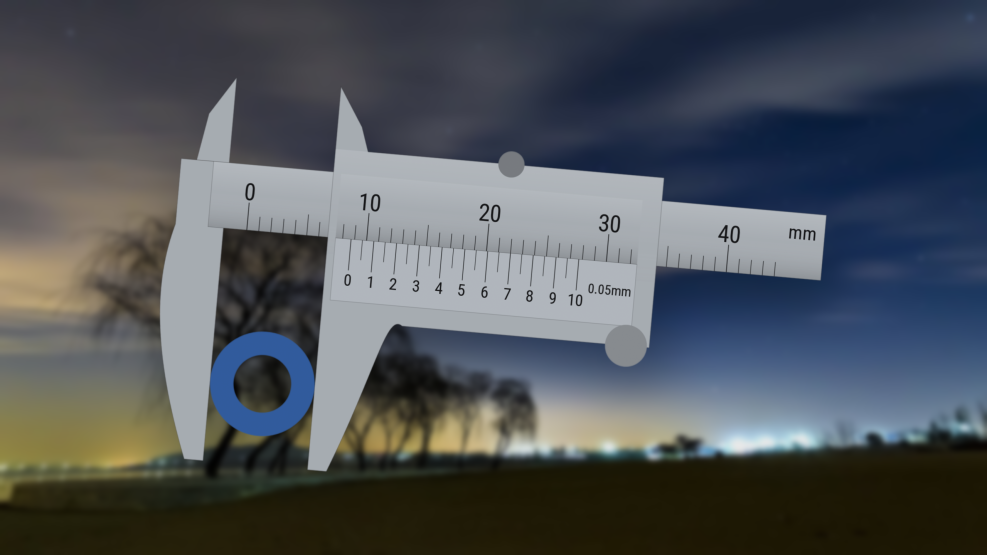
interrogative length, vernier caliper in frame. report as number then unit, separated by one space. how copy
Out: 8.7 mm
